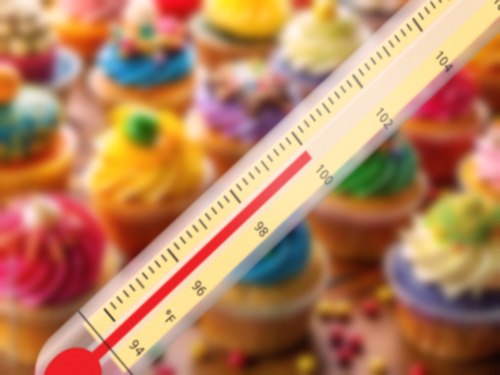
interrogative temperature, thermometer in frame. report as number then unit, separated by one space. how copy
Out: 100 °F
